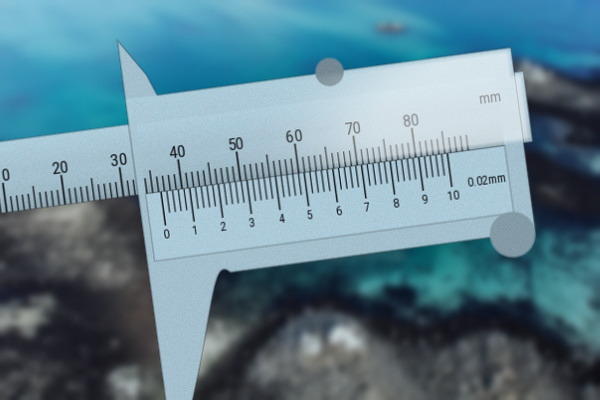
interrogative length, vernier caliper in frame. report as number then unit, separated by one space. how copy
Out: 36.4 mm
